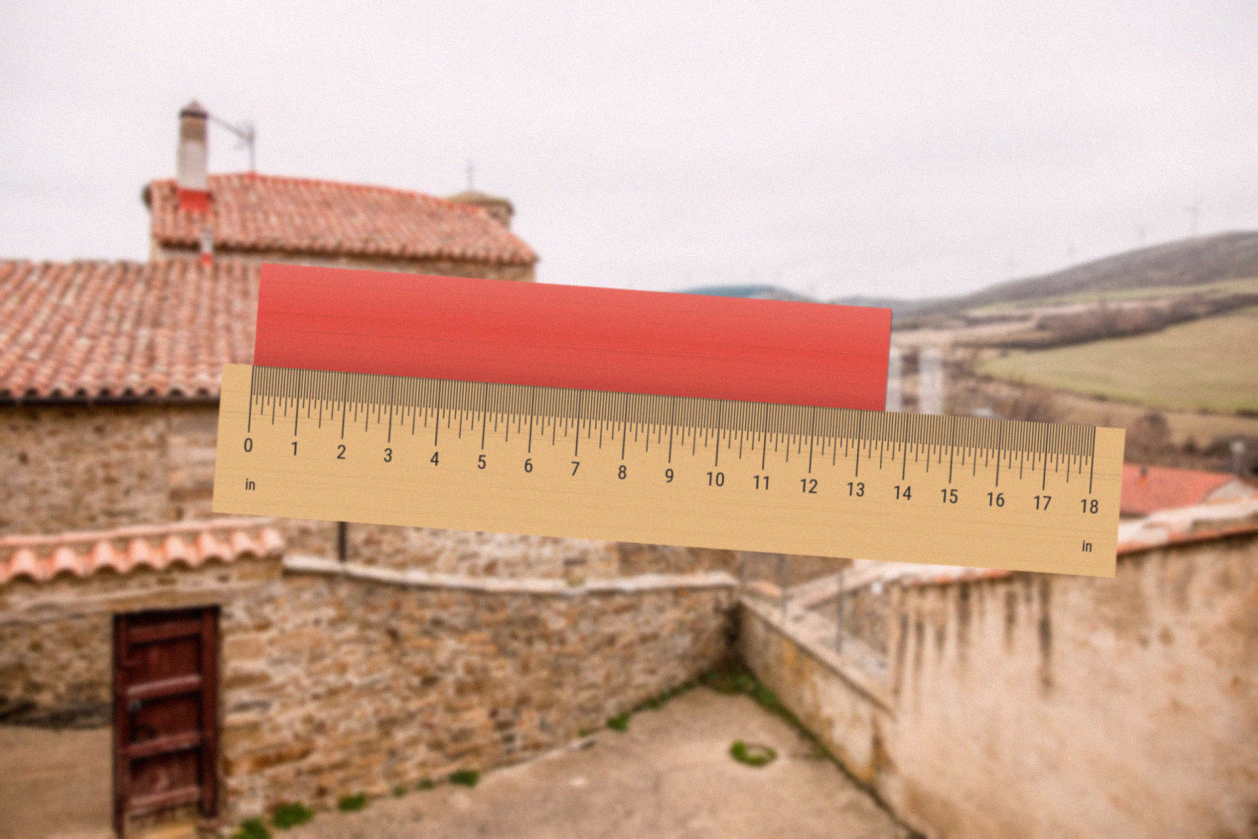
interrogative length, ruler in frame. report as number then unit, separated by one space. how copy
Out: 13.5 in
